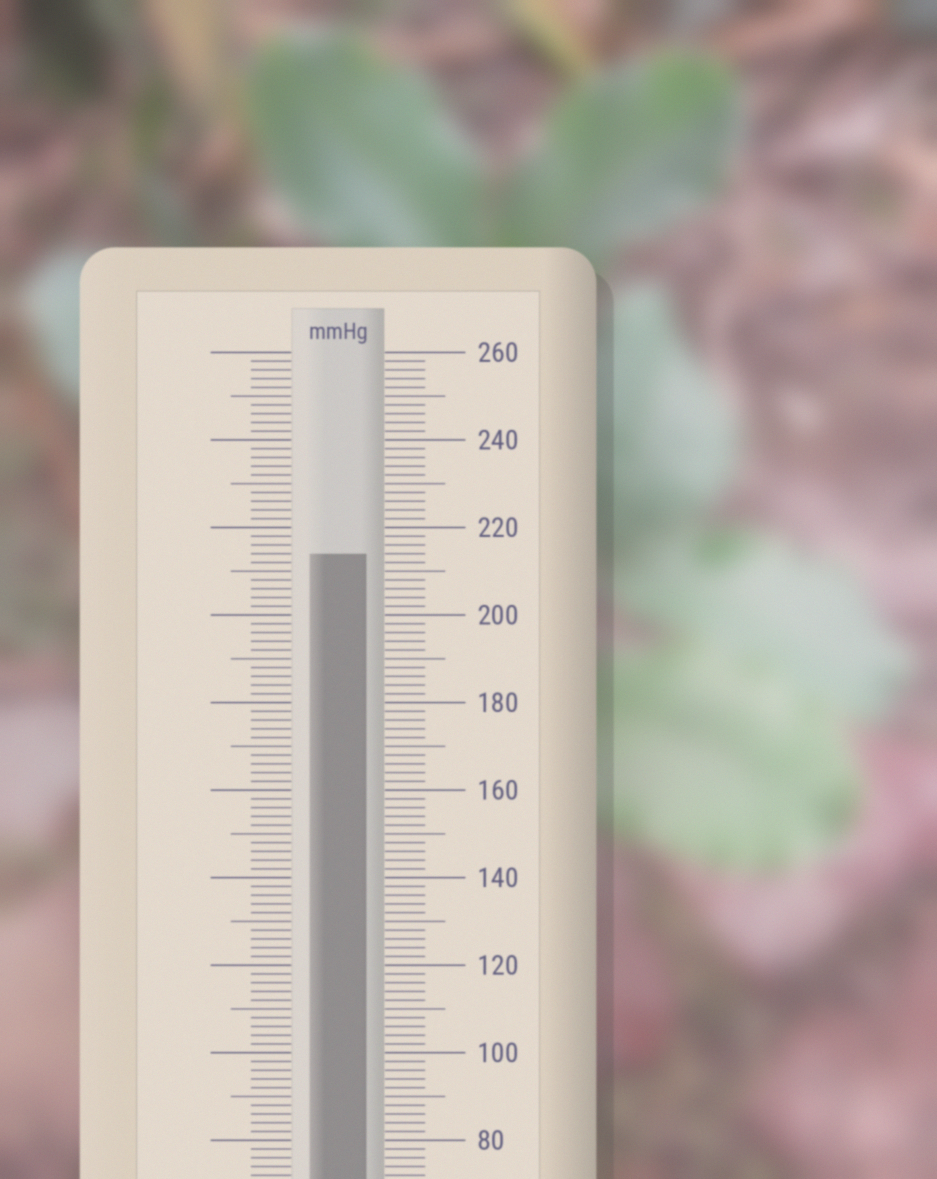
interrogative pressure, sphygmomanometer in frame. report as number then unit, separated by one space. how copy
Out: 214 mmHg
